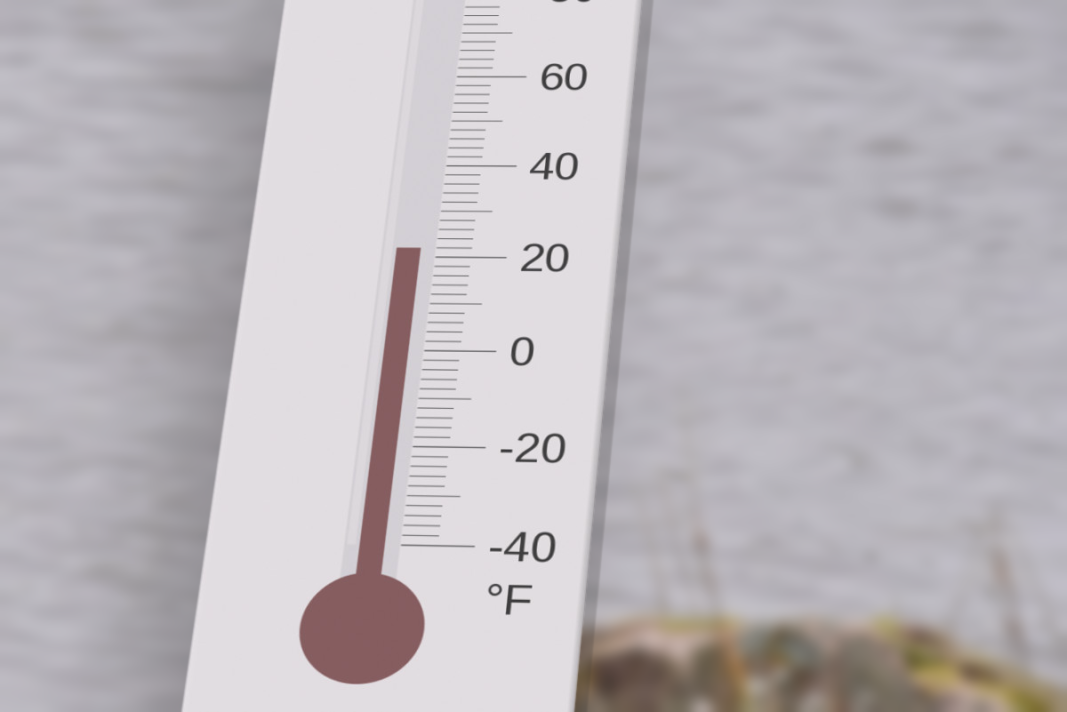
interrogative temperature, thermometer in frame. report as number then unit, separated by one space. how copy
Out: 22 °F
